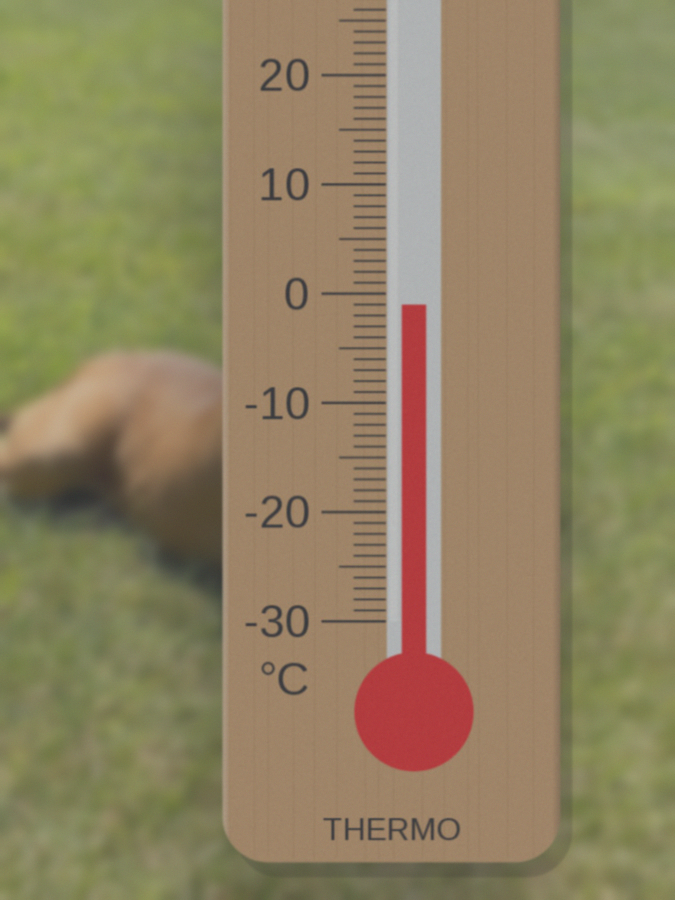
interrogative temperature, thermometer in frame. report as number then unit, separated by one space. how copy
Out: -1 °C
